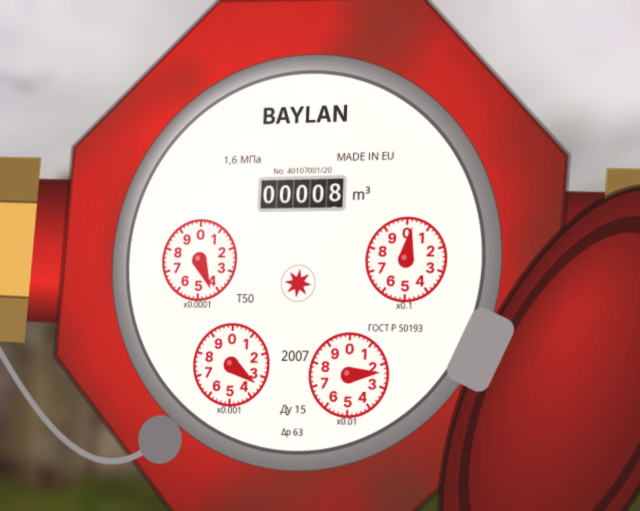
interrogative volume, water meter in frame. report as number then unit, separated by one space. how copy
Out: 8.0234 m³
